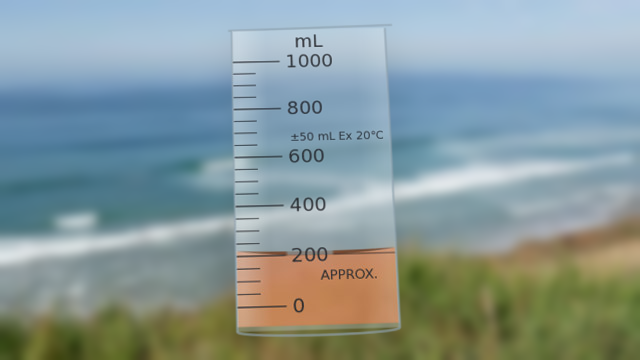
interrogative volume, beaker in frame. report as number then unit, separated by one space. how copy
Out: 200 mL
